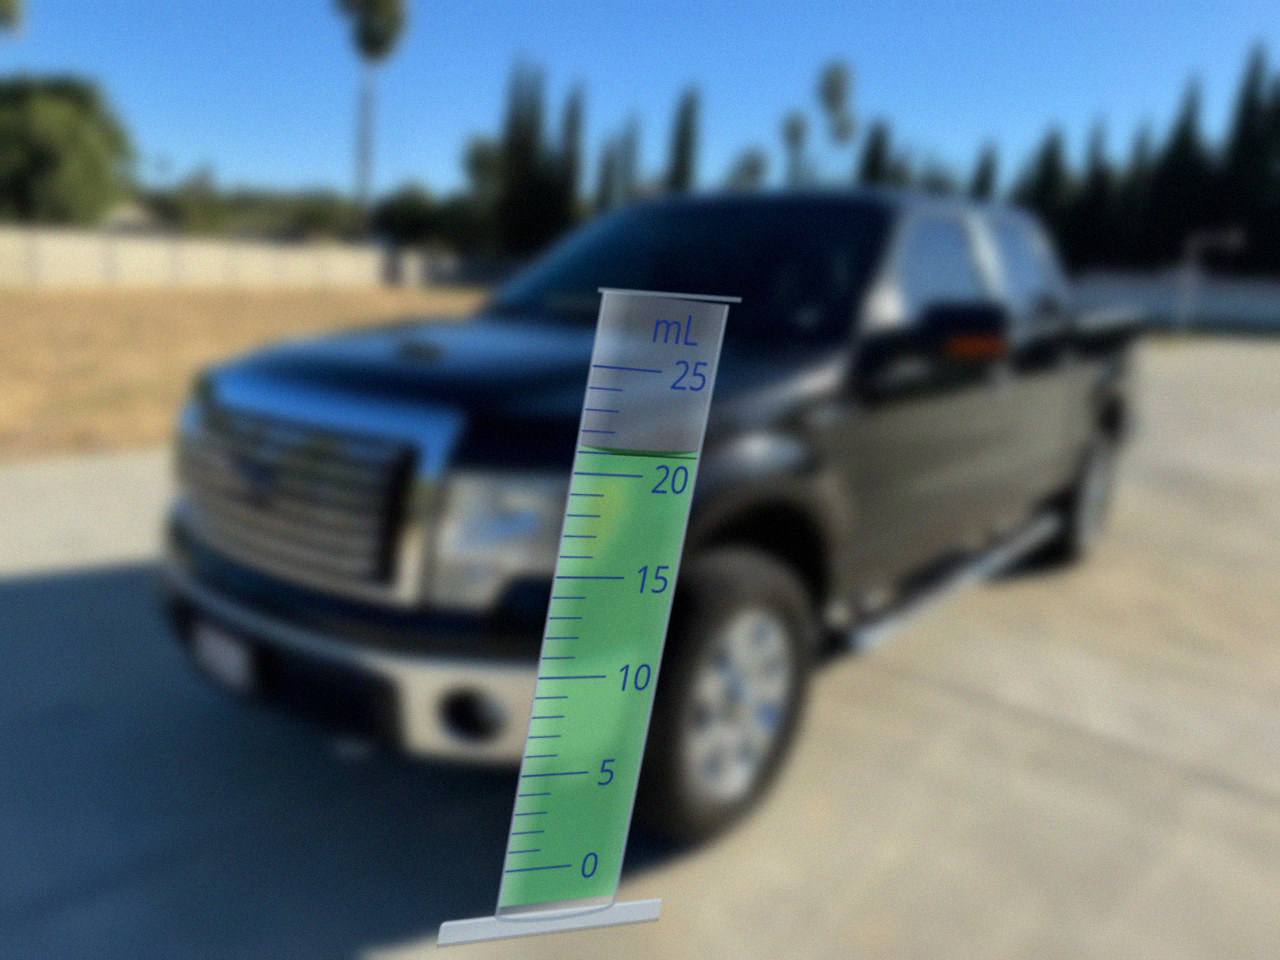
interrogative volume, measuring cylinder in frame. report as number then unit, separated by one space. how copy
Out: 21 mL
